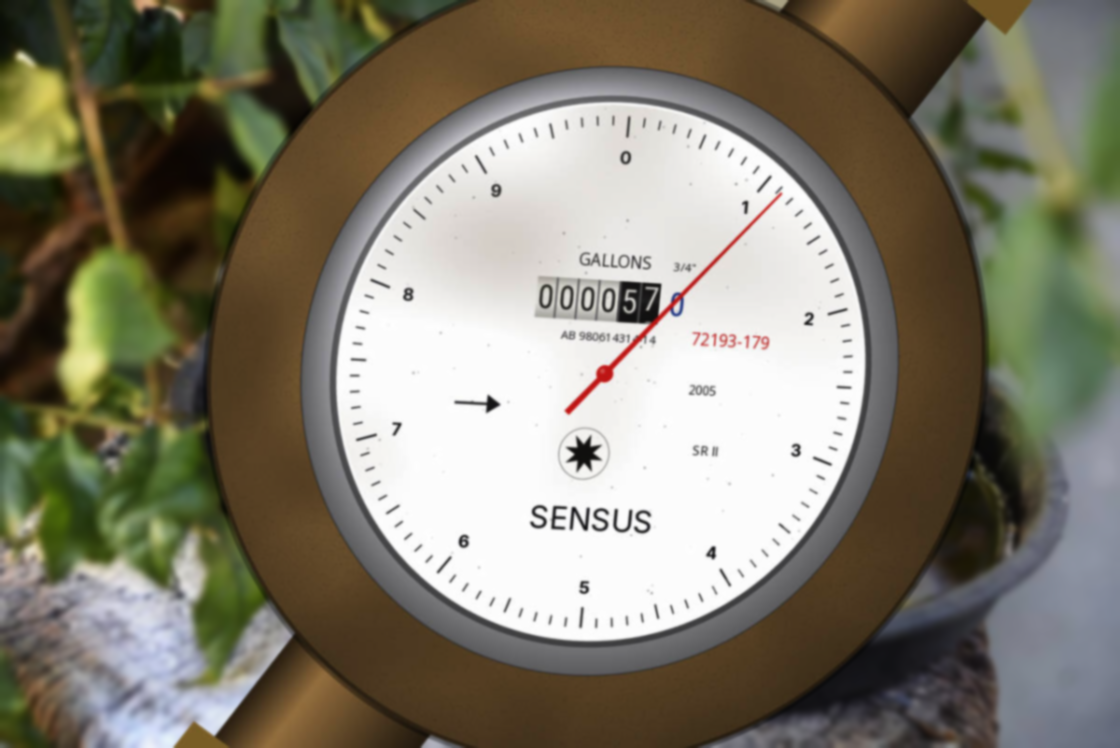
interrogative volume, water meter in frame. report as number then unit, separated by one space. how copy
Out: 571.1 gal
